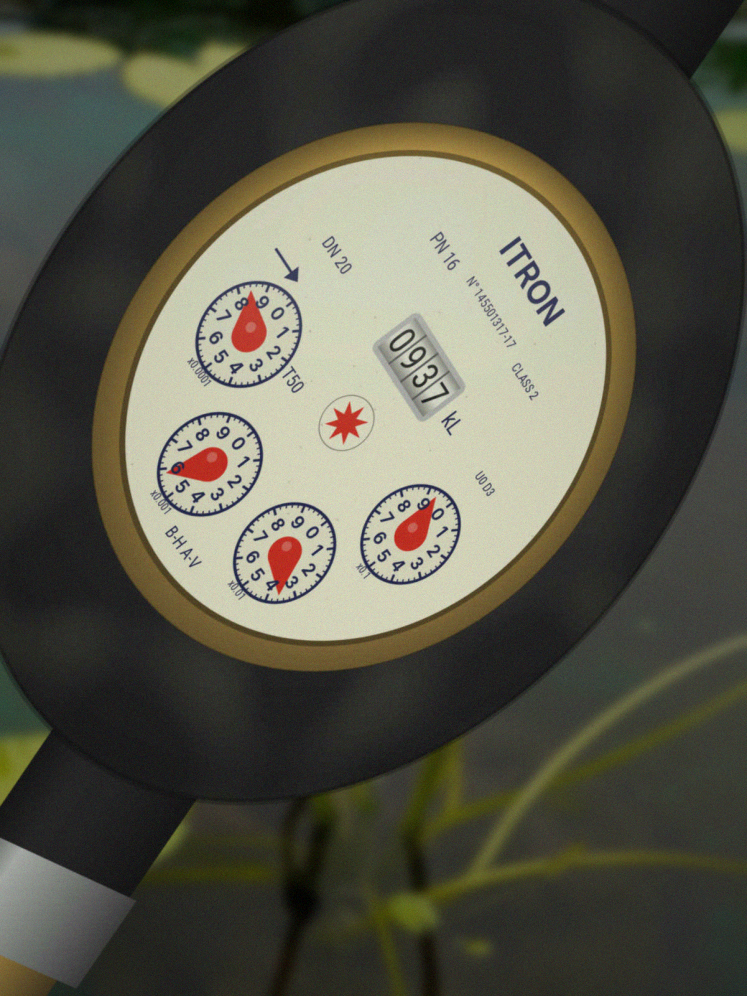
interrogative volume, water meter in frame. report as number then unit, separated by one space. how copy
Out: 936.9358 kL
